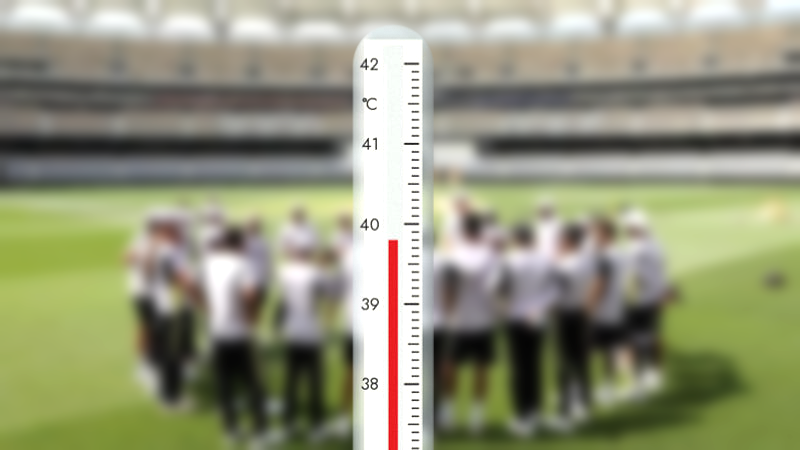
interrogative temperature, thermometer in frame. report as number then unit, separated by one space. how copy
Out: 39.8 °C
